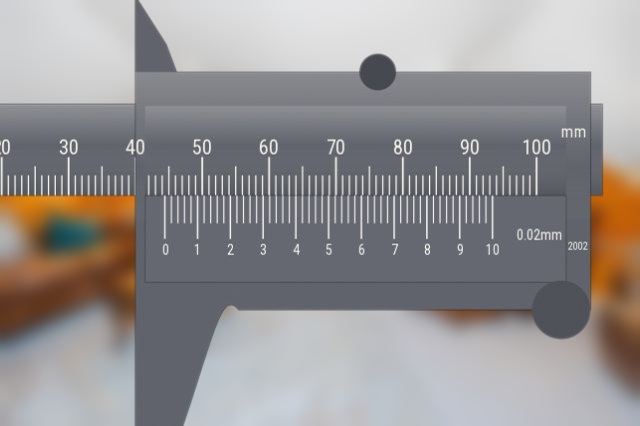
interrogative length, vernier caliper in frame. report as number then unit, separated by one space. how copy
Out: 44.4 mm
